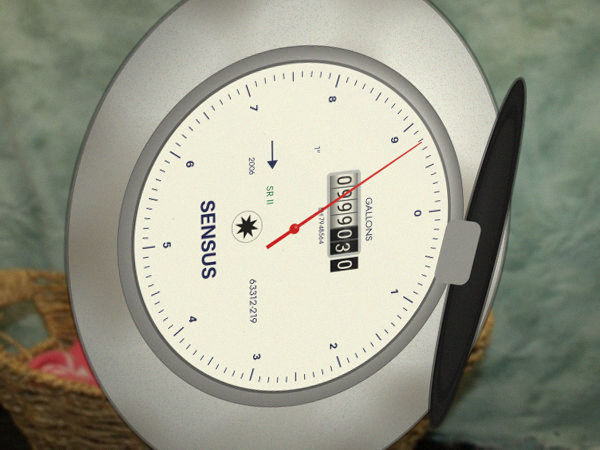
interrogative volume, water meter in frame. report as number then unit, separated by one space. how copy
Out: 999029.2 gal
